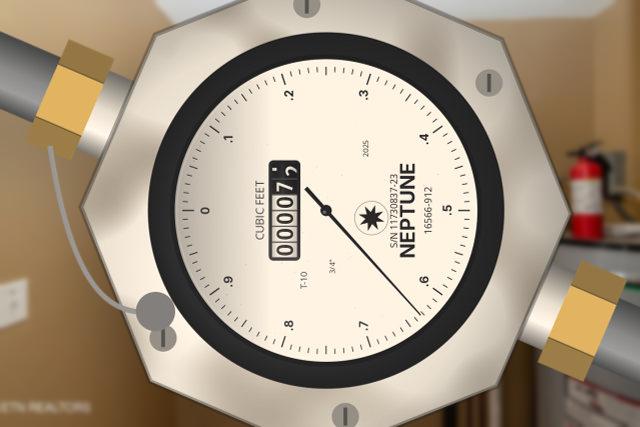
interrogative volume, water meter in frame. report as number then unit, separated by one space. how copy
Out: 71.63 ft³
